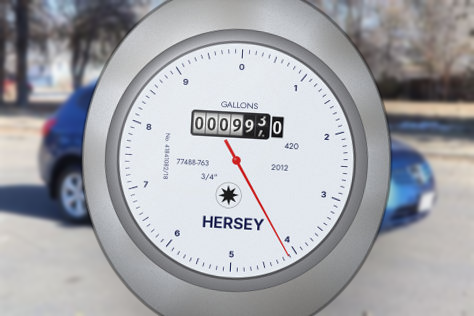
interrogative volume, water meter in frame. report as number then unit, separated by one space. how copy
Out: 9934.1 gal
